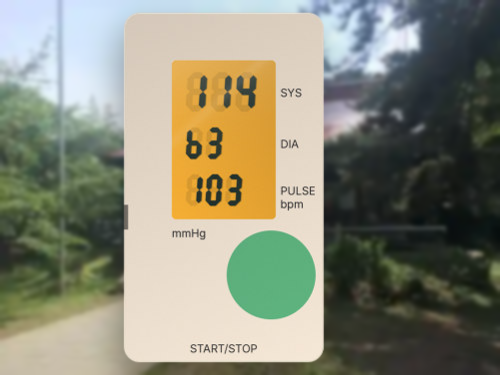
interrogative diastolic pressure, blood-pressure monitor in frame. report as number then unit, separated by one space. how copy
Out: 63 mmHg
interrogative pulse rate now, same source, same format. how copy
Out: 103 bpm
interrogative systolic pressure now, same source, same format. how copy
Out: 114 mmHg
